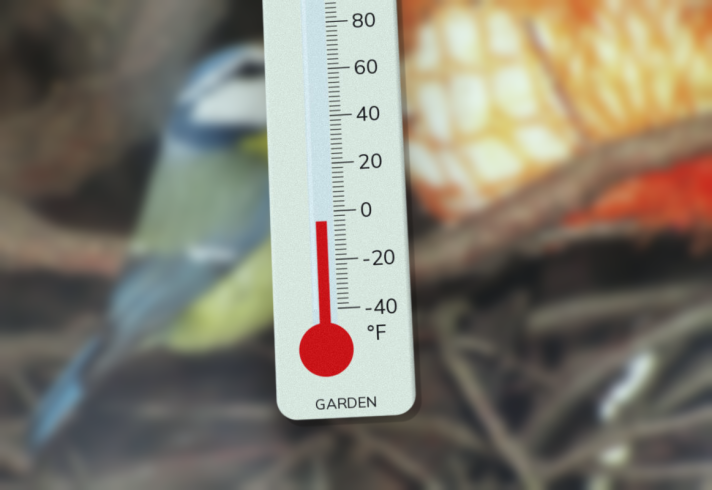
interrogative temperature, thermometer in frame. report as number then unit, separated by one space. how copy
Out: -4 °F
